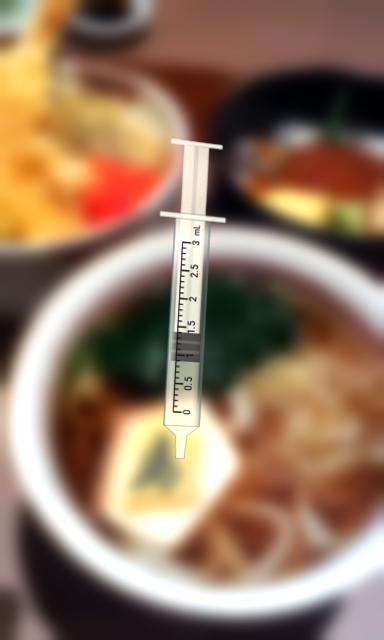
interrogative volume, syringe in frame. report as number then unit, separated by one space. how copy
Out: 0.9 mL
